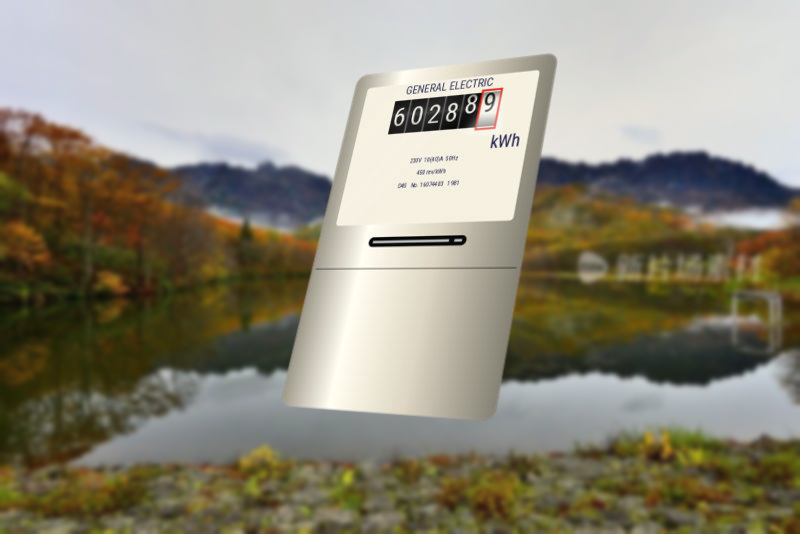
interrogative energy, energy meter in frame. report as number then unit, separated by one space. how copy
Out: 60288.9 kWh
